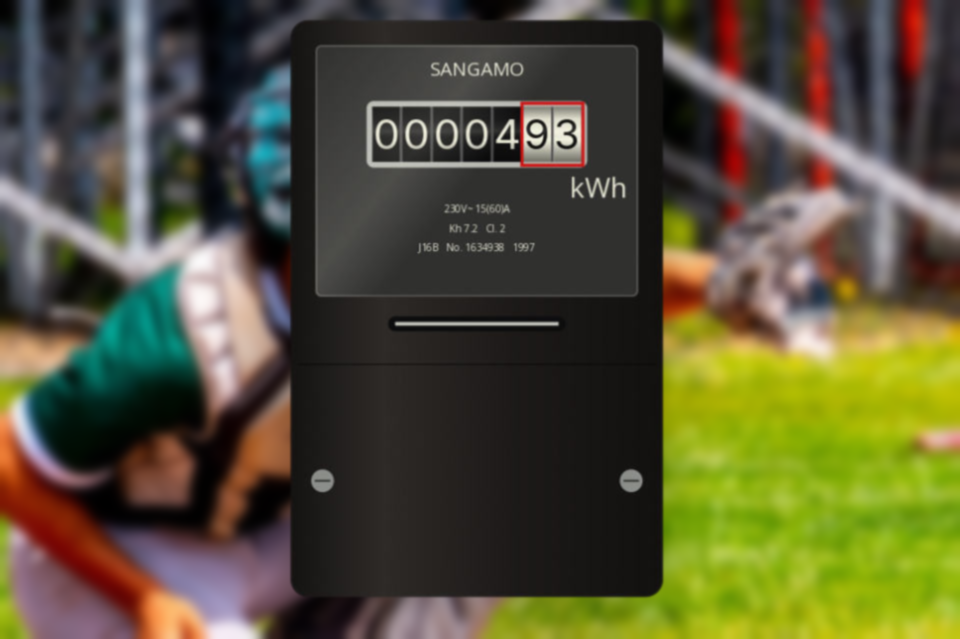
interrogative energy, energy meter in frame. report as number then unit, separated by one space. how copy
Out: 4.93 kWh
